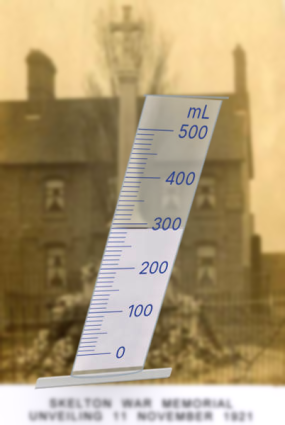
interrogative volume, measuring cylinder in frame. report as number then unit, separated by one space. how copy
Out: 290 mL
